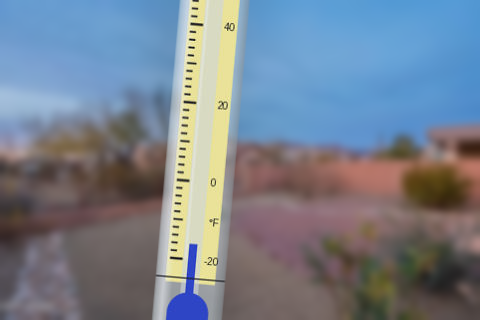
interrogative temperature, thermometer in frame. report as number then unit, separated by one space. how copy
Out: -16 °F
